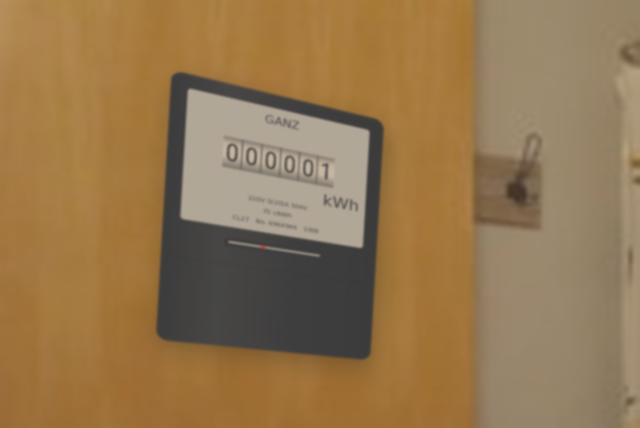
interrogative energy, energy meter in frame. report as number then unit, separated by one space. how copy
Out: 1 kWh
